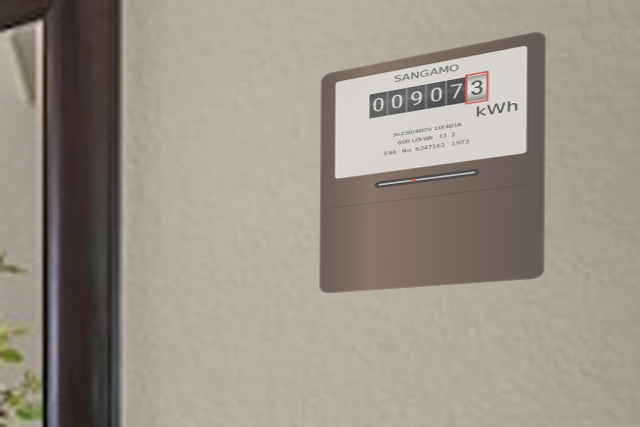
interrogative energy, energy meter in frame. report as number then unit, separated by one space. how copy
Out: 907.3 kWh
